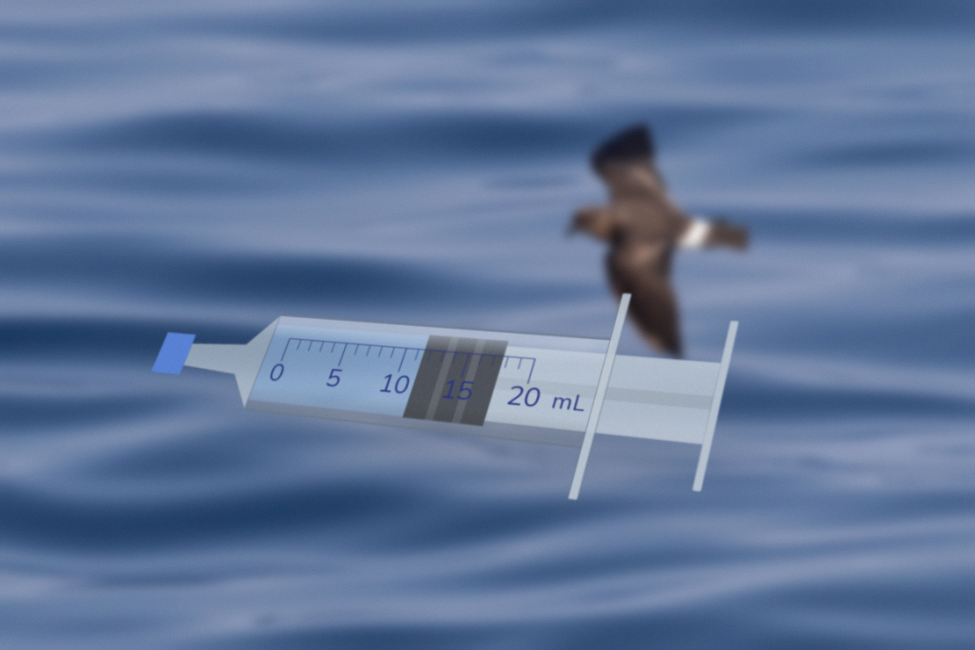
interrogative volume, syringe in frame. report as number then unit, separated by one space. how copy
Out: 11.5 mL
